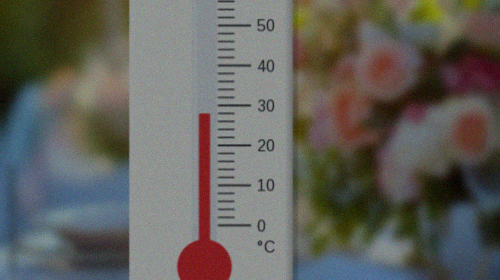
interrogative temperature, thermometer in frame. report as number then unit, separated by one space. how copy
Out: 28 °C
